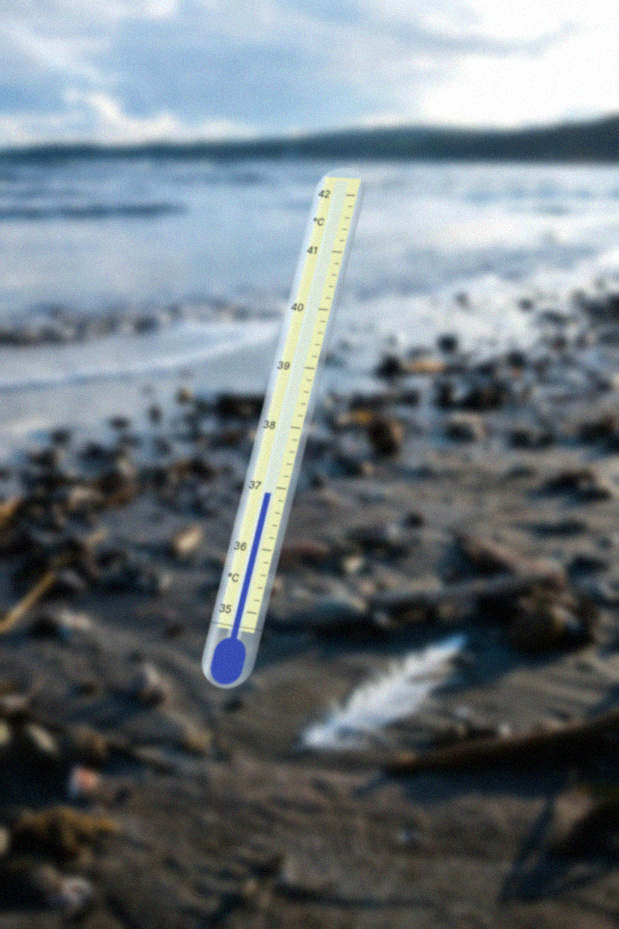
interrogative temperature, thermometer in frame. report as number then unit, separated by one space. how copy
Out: 36.9 °C
